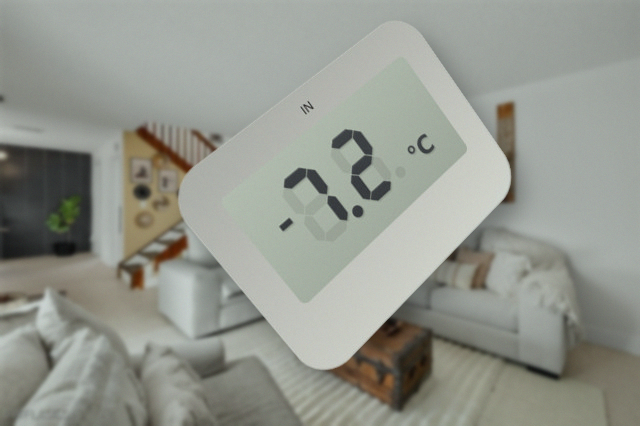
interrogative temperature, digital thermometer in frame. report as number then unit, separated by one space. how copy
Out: -7.2 °C
